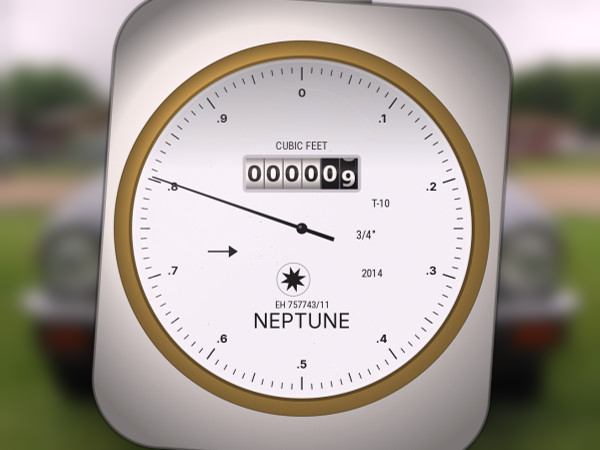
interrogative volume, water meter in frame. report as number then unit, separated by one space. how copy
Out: 8.80 ft³
